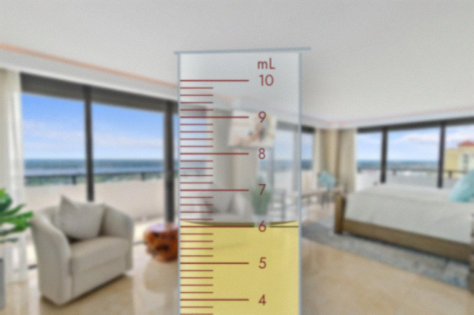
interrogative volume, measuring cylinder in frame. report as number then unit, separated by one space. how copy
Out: 6 mL
